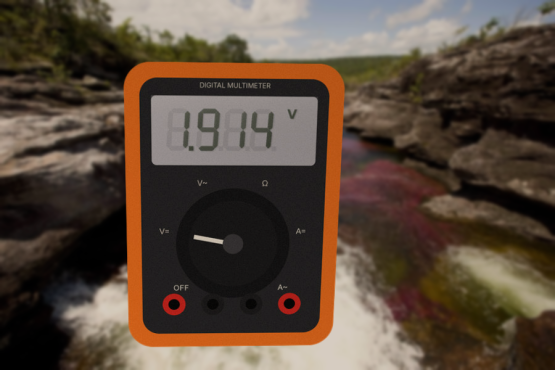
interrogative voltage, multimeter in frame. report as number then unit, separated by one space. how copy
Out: 1.914 V
